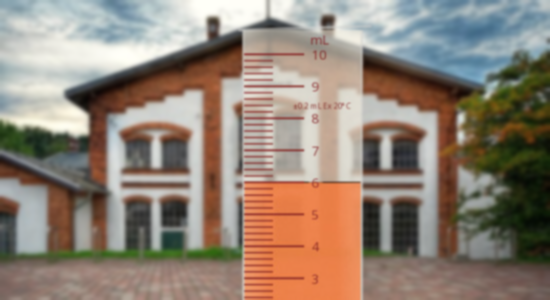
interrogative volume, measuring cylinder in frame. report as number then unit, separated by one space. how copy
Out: 6 mL
